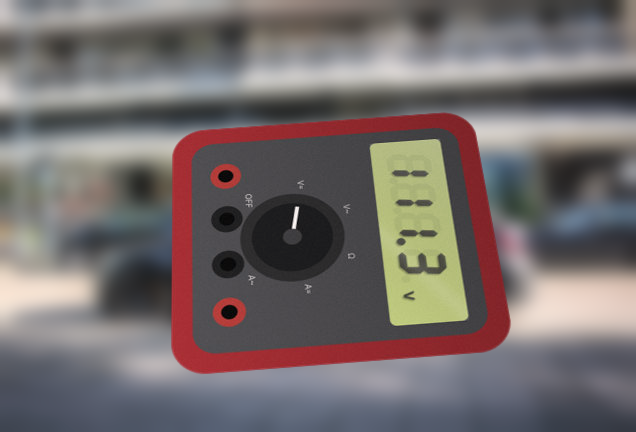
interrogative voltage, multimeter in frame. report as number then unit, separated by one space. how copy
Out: 111.3 V
